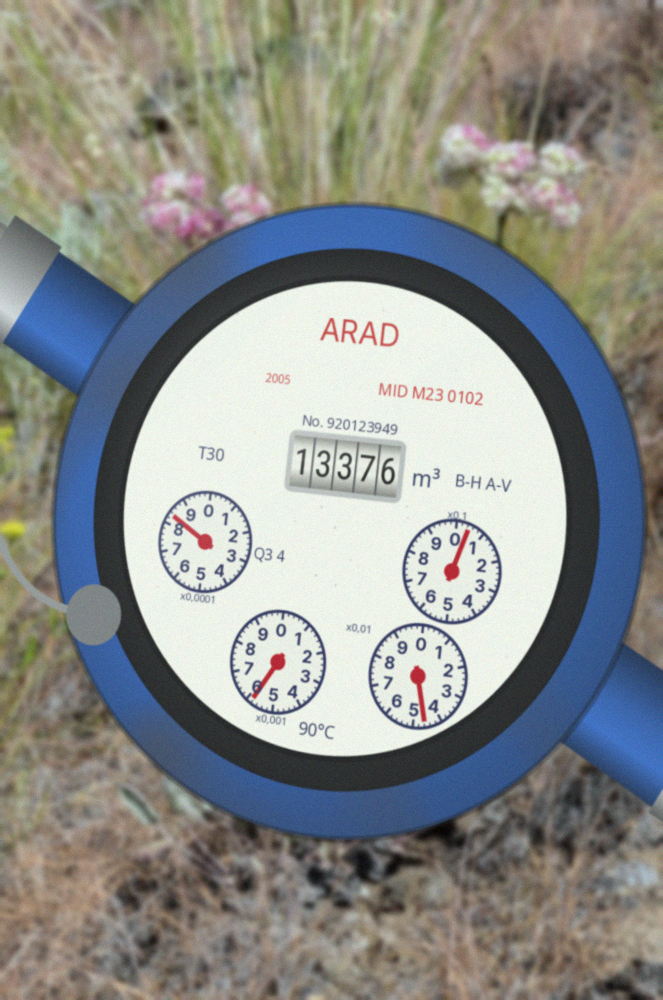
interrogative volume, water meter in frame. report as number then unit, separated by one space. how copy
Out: 13376.0458 m³
